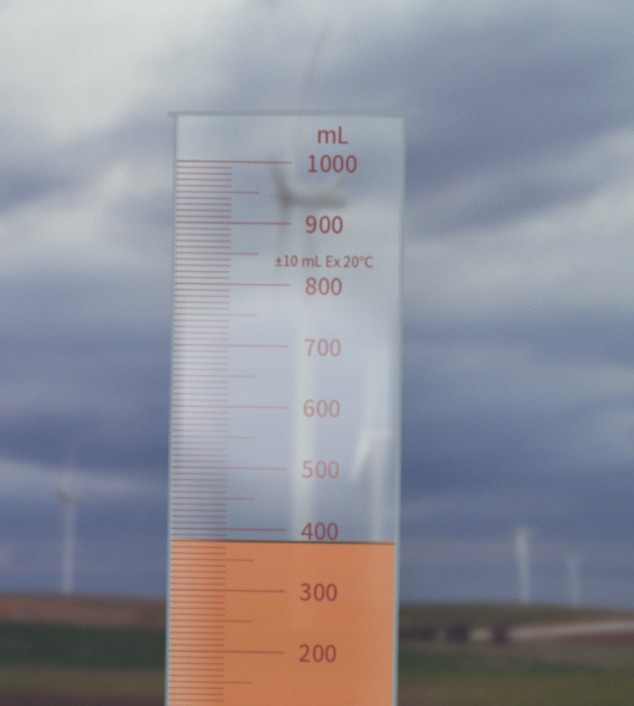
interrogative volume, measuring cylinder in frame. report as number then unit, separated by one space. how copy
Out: 380 mL
